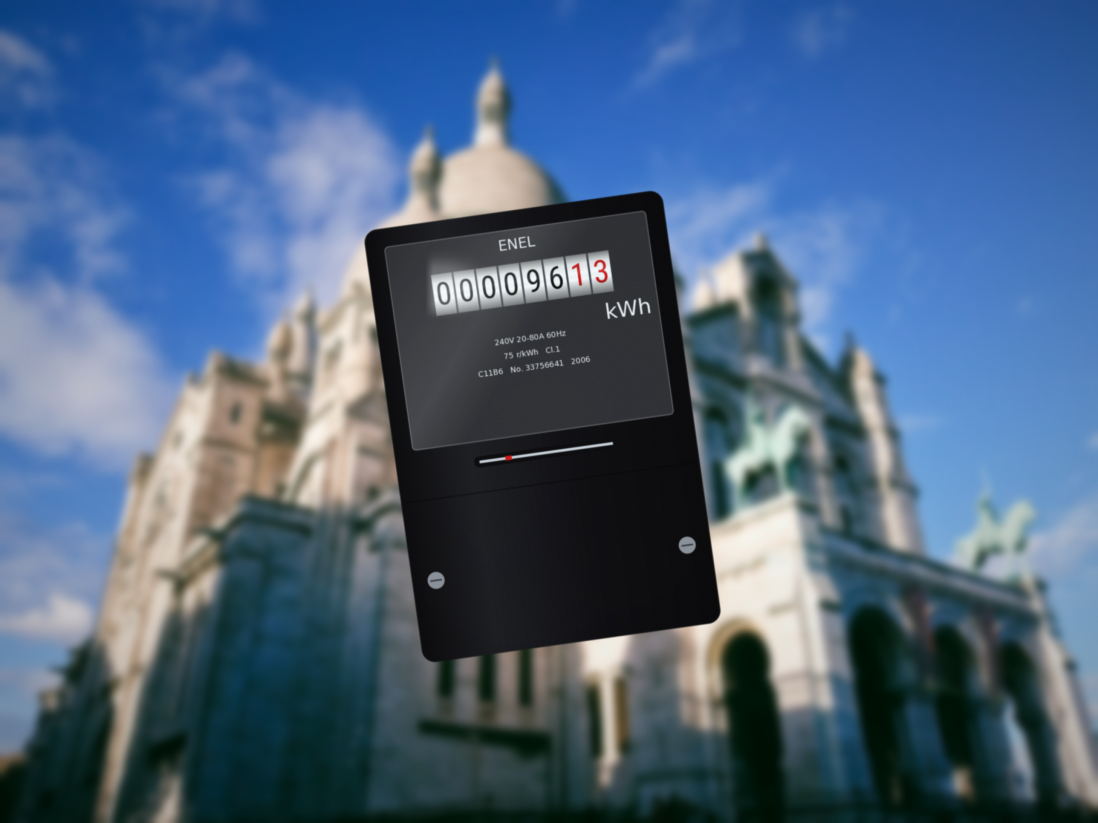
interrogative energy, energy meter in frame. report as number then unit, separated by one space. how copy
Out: 96.13 kWh
